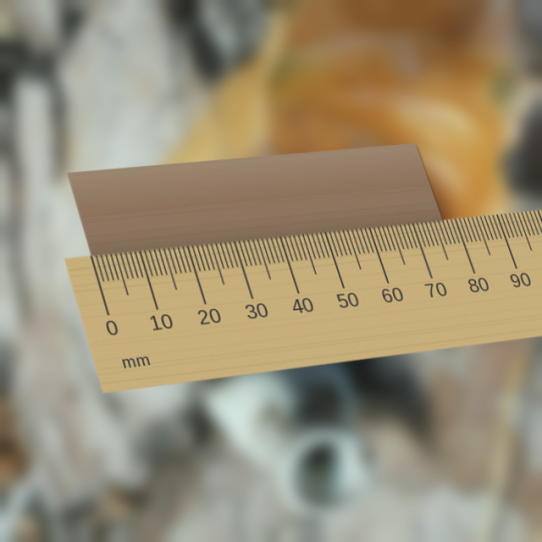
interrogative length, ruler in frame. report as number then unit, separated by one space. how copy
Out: 77 mm
